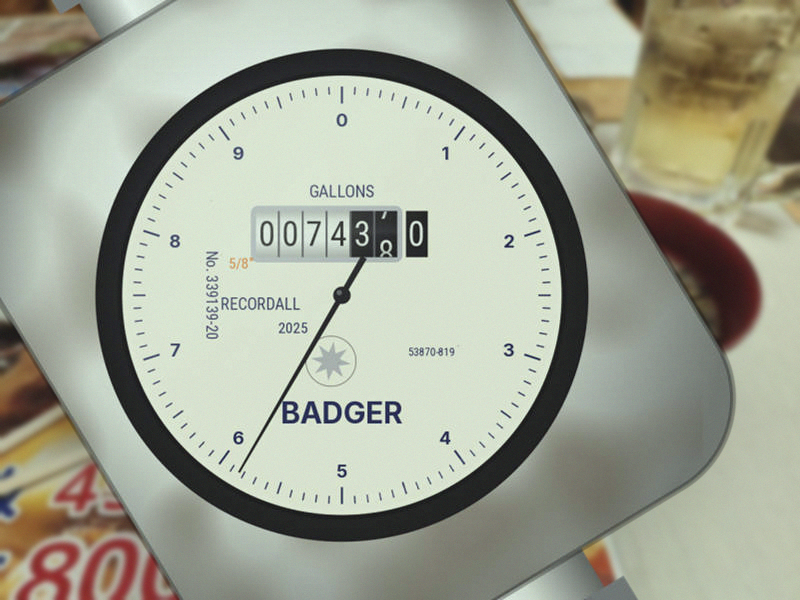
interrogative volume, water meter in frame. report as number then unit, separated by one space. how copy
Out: 74375.8 gal
